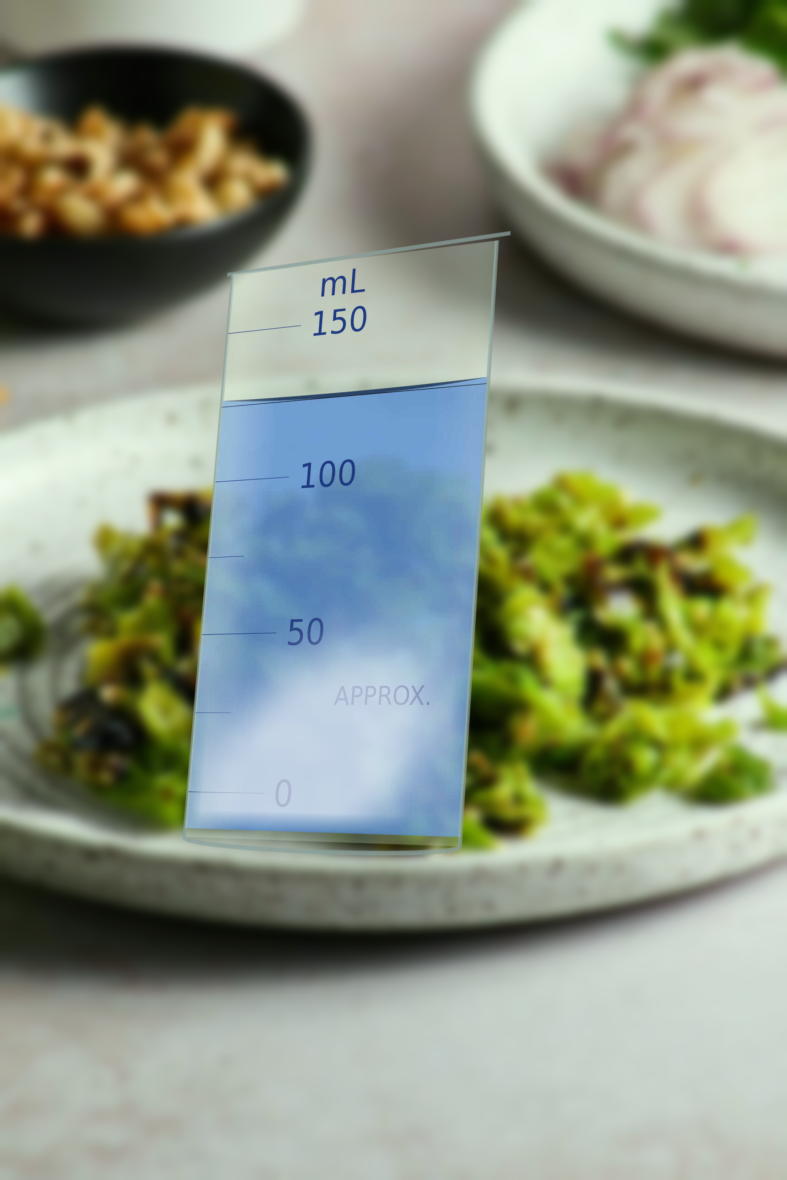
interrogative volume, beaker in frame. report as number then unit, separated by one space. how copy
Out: 125 mL
